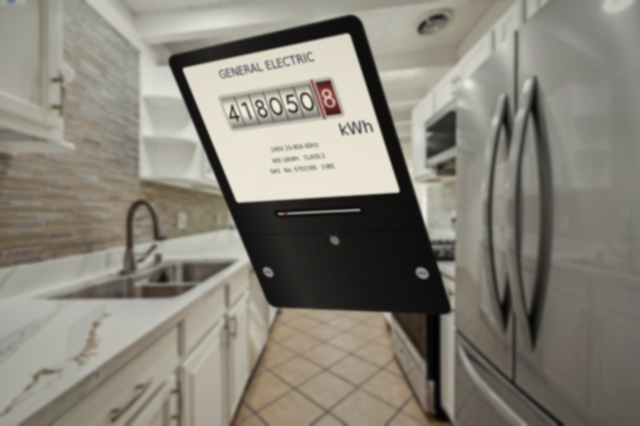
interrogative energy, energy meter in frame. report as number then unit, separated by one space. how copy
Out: 418050.8 kWh
